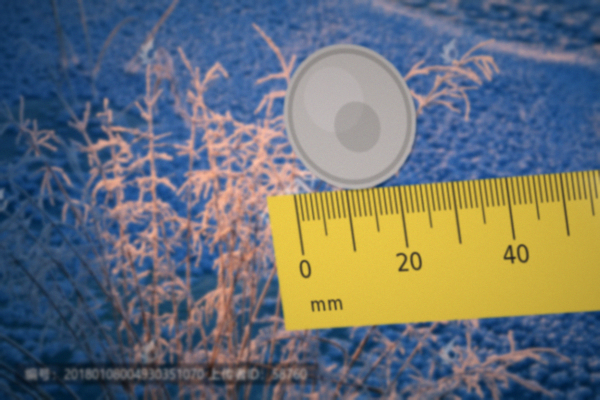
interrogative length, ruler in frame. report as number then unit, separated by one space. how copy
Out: 25 mm
